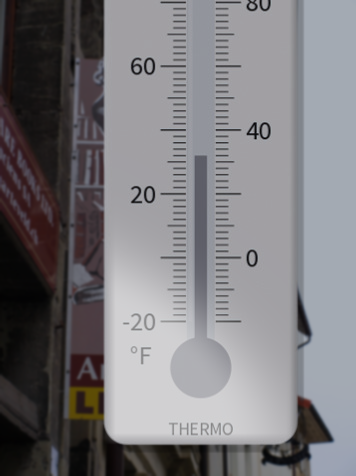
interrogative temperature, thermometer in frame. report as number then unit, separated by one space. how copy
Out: 32 °F
